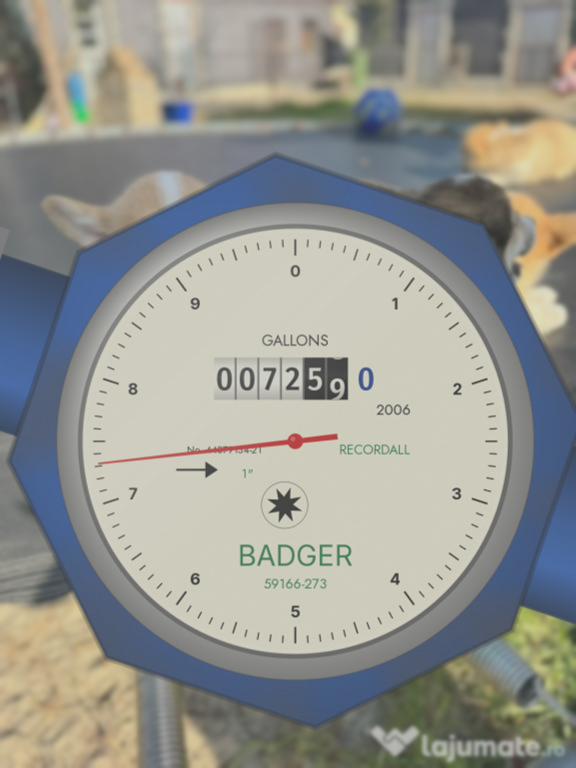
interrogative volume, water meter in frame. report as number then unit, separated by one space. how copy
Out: 72587.3 gal
